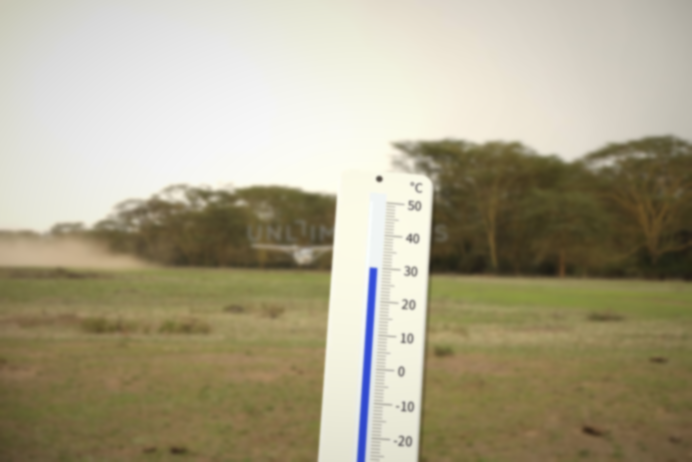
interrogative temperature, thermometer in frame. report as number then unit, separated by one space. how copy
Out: 30 °C
